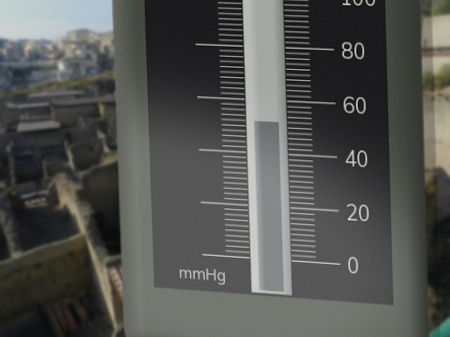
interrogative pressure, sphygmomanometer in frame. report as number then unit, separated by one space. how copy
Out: 52 mmHg
